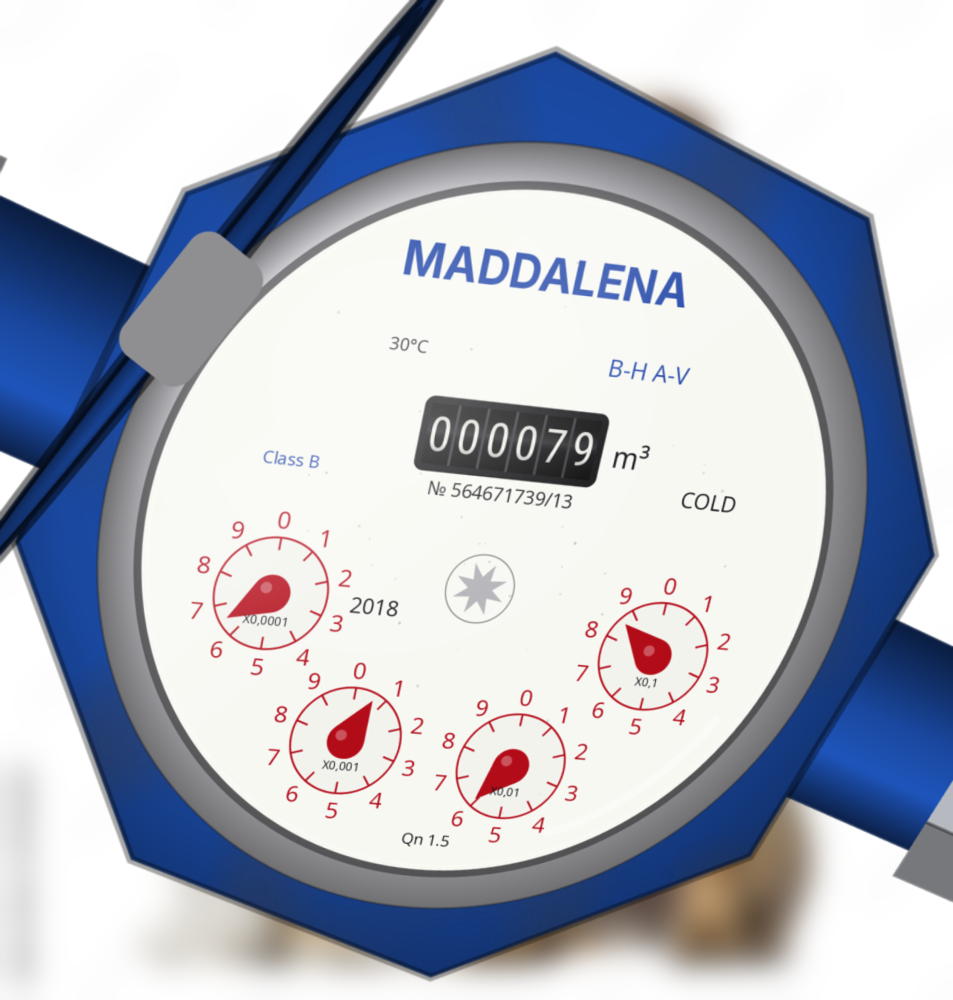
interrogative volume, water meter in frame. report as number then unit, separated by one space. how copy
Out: 79.8606 m³
